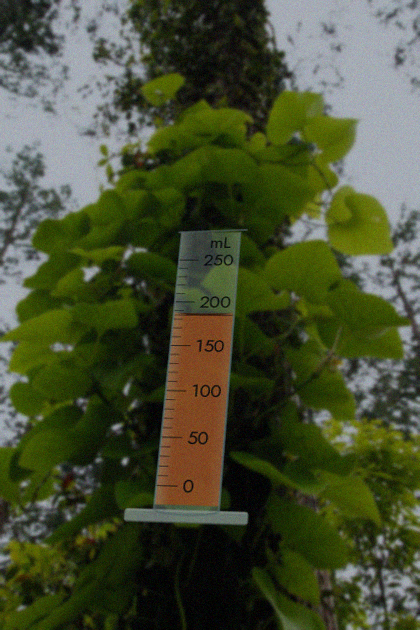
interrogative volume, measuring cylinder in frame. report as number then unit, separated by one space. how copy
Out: 185 mL
